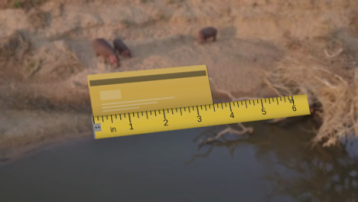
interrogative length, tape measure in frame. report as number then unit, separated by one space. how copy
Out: 3.5 in
